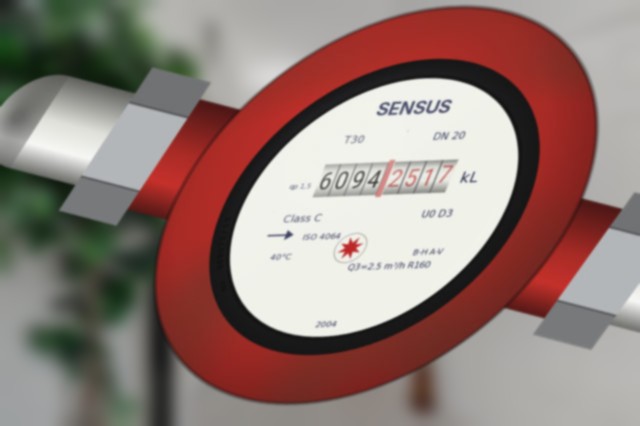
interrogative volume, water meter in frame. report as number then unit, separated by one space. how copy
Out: 6094.2517 kL
